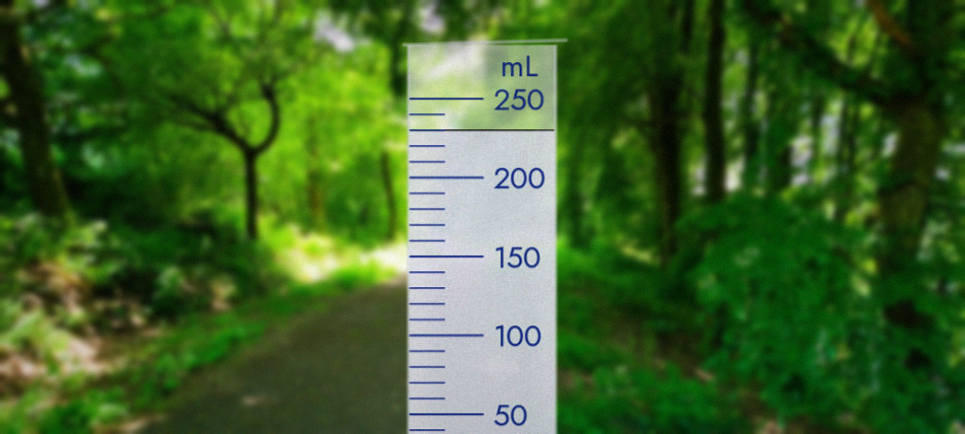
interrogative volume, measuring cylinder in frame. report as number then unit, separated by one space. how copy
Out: 230 mL
